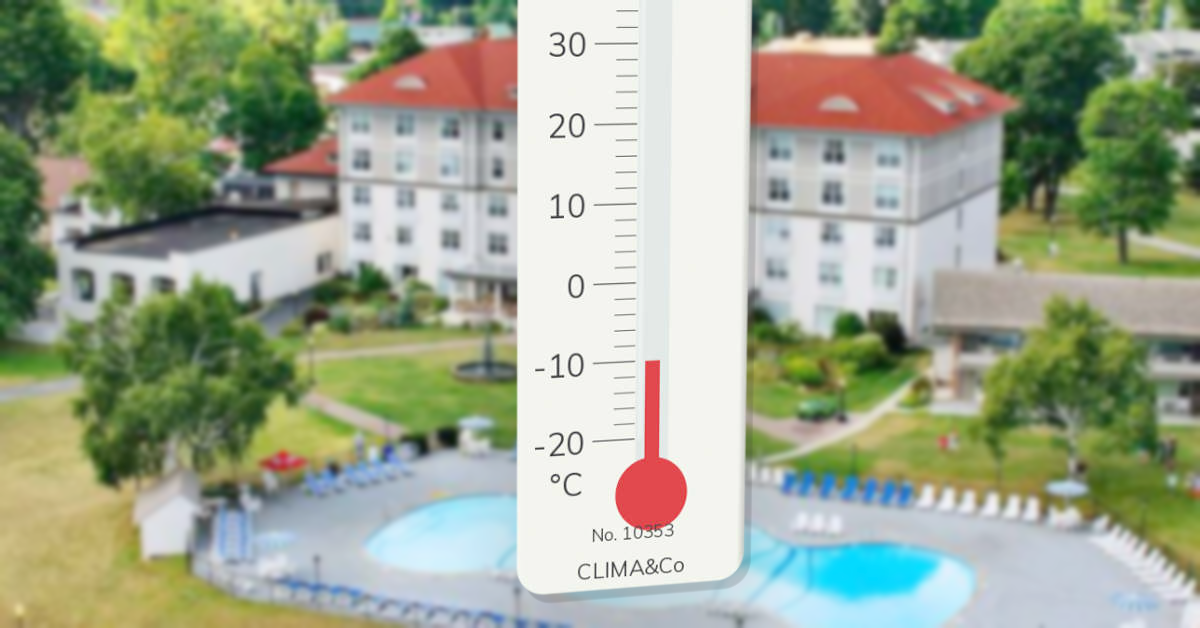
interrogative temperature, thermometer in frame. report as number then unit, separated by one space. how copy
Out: -10 °C
